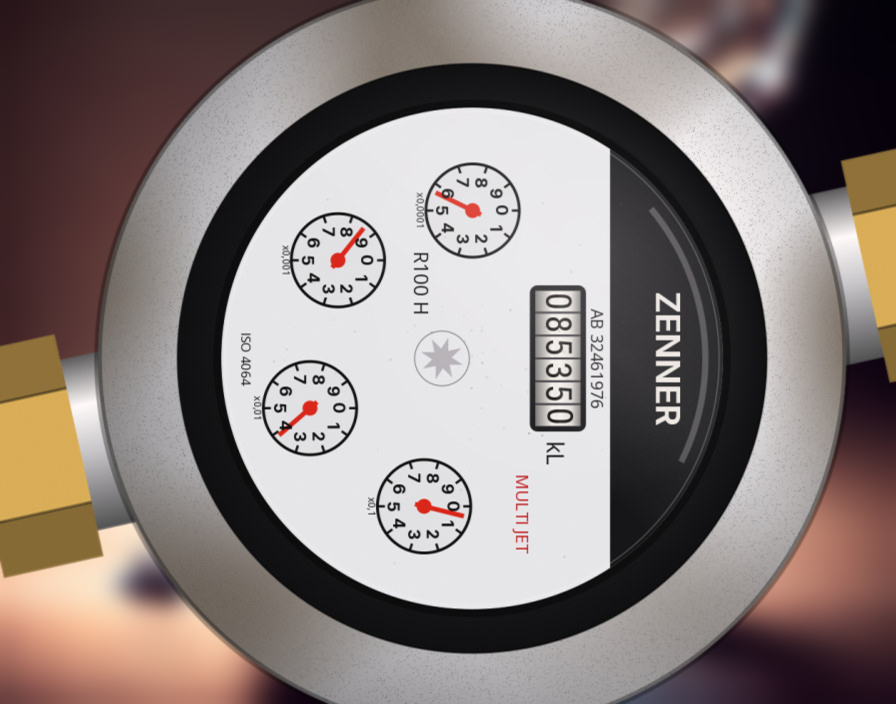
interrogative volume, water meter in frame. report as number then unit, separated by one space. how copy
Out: 85350.0385 kL
